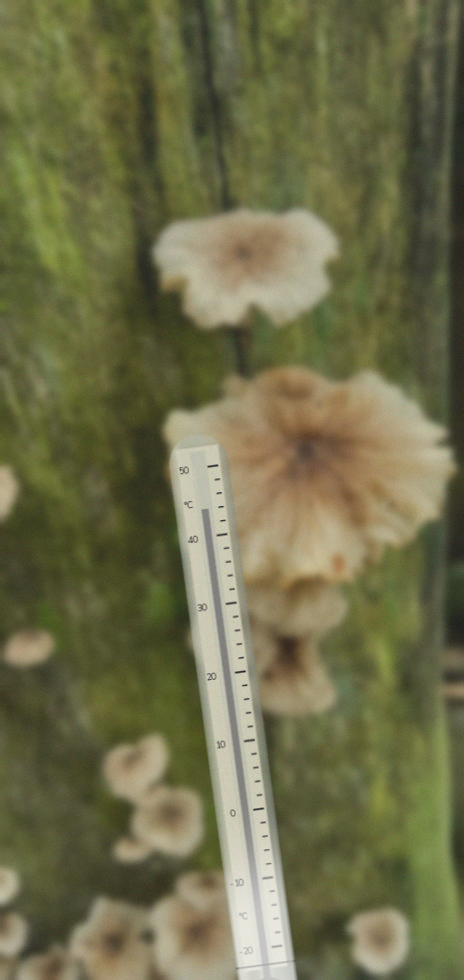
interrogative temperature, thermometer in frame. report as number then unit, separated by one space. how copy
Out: 44 °C
